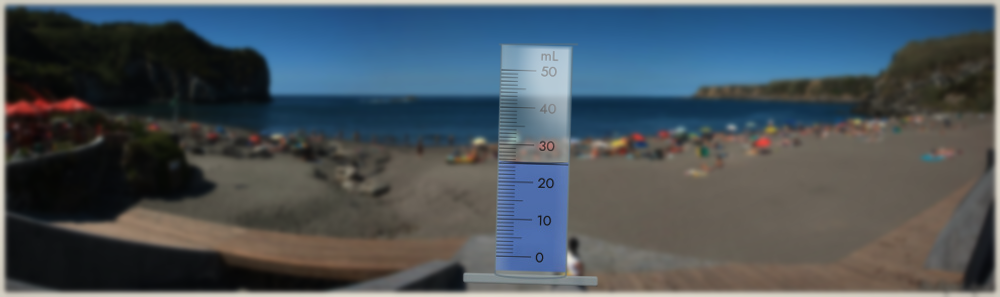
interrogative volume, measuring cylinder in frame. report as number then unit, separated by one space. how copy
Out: 25 mL
